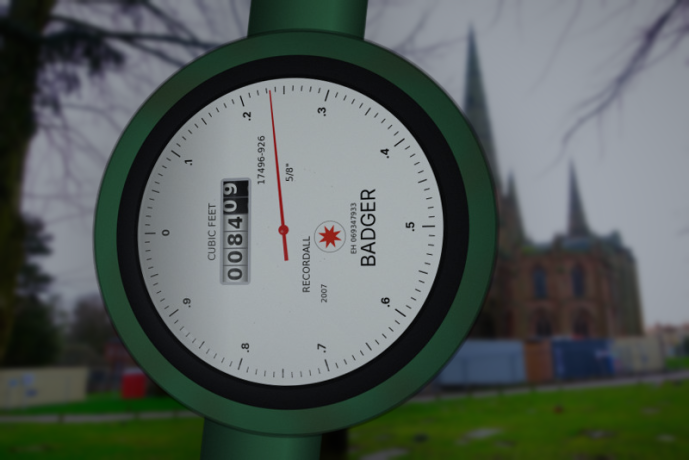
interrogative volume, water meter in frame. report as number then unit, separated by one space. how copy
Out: 8409.23 ft³
